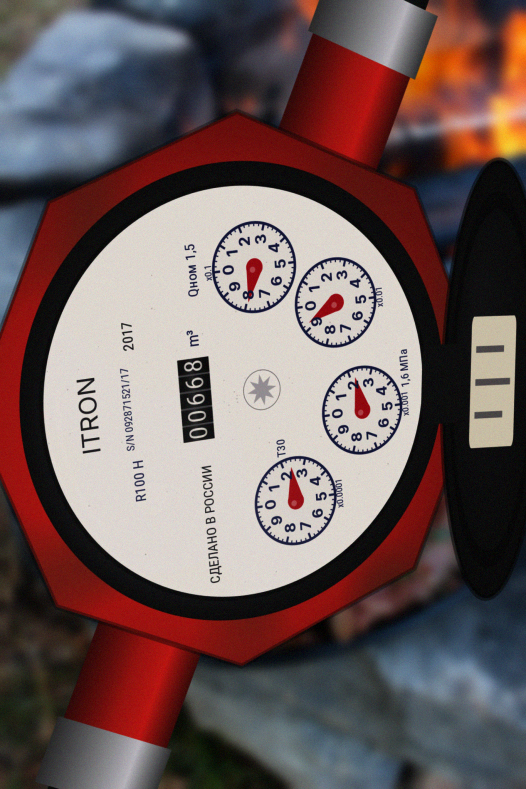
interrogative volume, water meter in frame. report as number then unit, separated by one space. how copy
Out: 668.7922 m³
